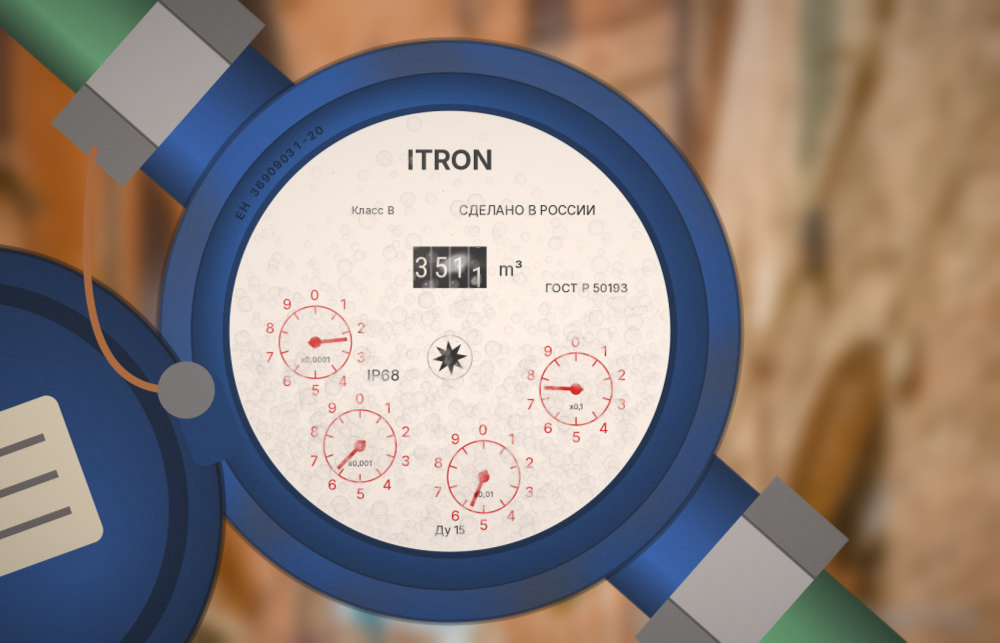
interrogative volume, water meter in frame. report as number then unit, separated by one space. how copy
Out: 3510.7562 m³
